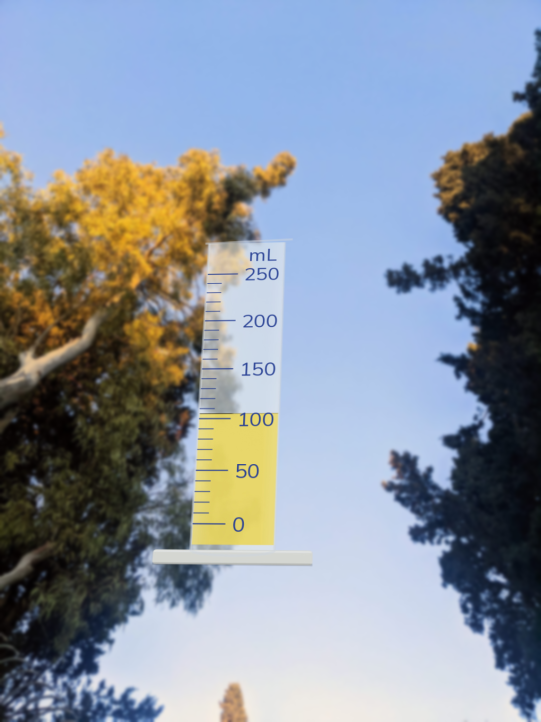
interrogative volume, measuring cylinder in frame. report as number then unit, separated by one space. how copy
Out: 105 mL
